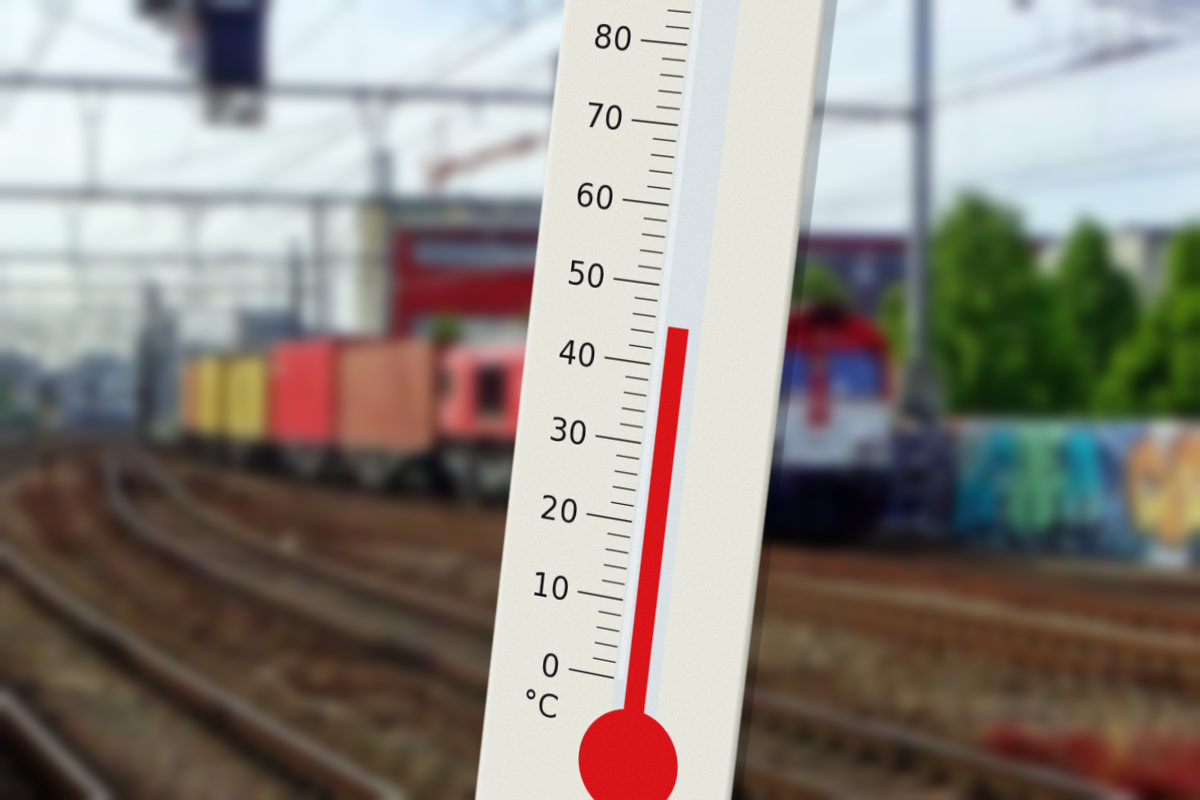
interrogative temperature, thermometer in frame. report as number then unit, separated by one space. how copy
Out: 45 °C
